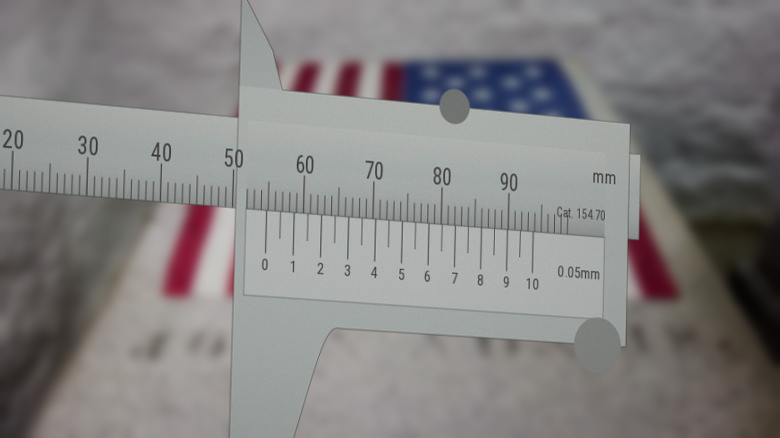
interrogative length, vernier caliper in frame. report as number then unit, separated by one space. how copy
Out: 54.8 mm
